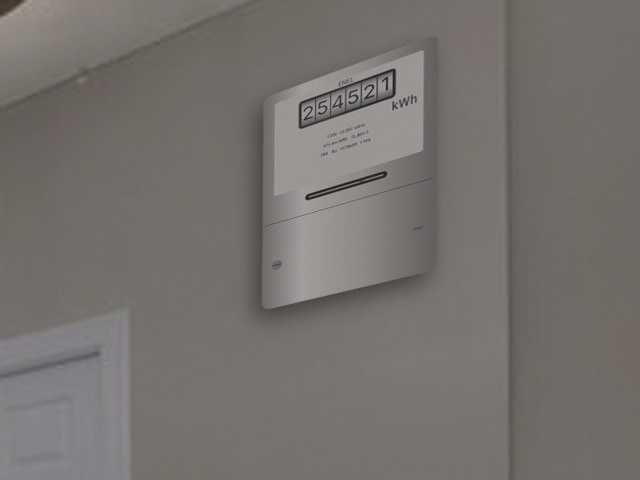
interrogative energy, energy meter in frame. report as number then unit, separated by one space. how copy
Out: 254521 kWh
